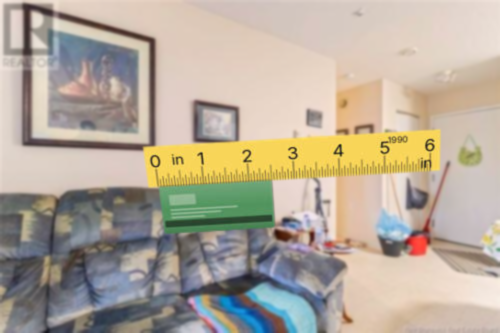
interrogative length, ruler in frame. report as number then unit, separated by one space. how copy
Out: 2.5 in
